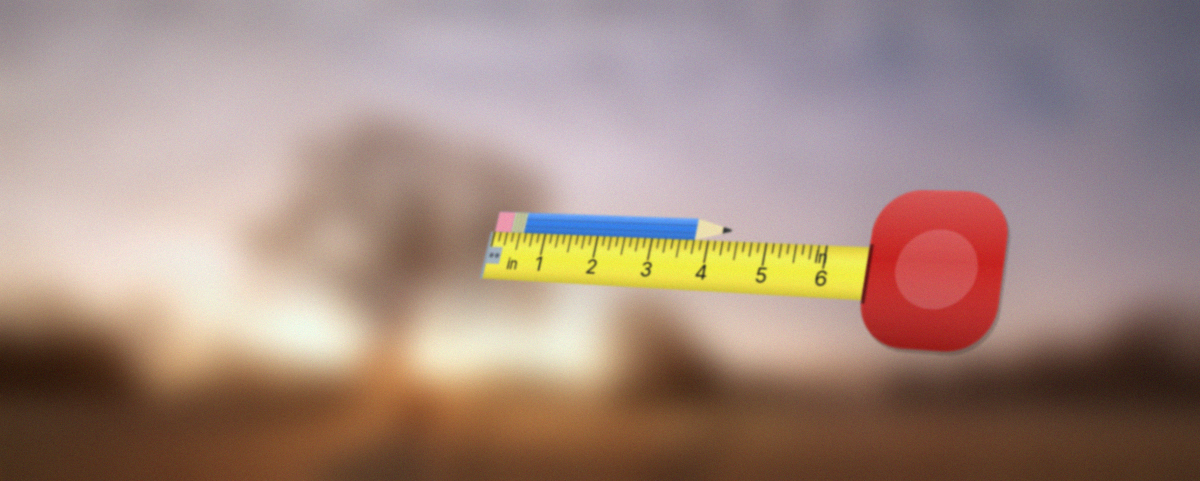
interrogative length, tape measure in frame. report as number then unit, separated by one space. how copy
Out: 4.375 in
